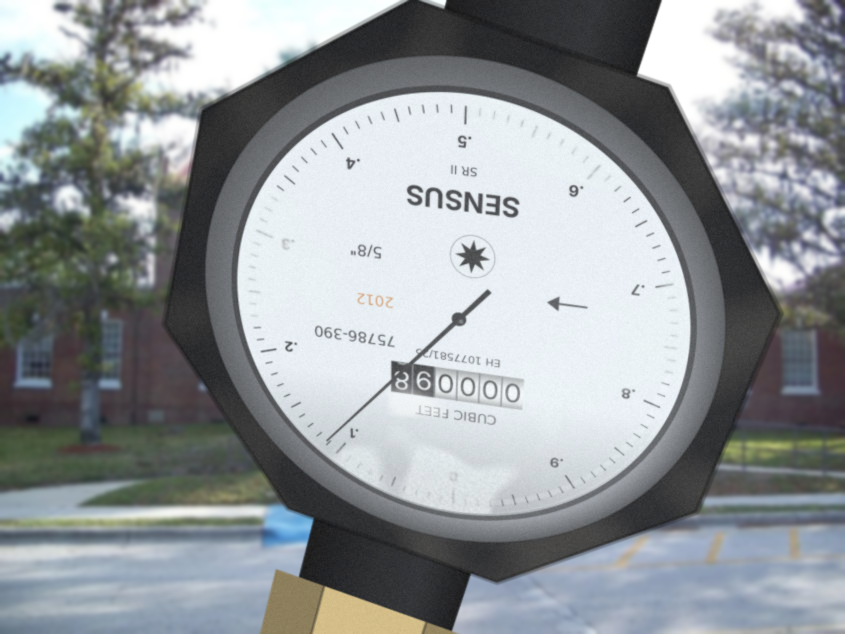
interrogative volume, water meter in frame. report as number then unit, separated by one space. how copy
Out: 98.11 ft³
